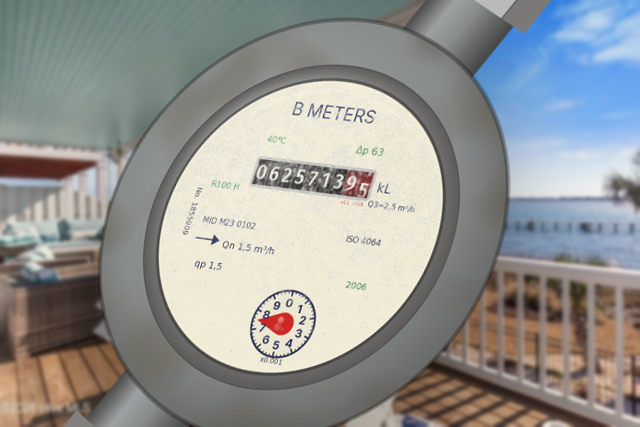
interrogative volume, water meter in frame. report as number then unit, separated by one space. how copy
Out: 625713.947 kL
